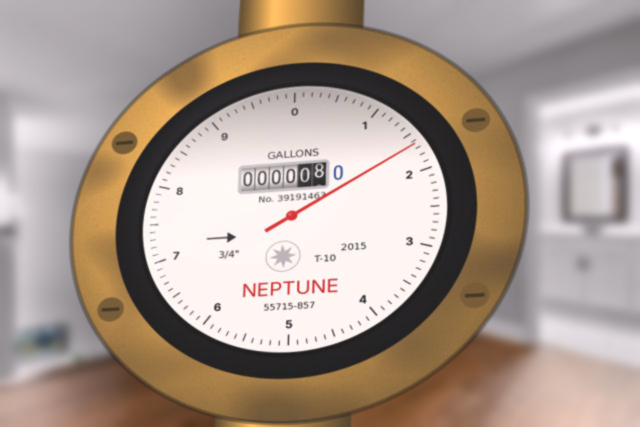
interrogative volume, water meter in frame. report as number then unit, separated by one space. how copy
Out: 81.6 gal
